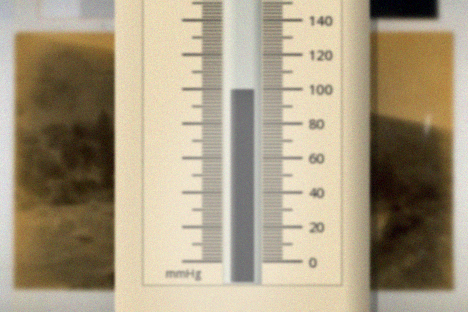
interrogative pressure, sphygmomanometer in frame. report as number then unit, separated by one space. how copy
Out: 100 mmHg
